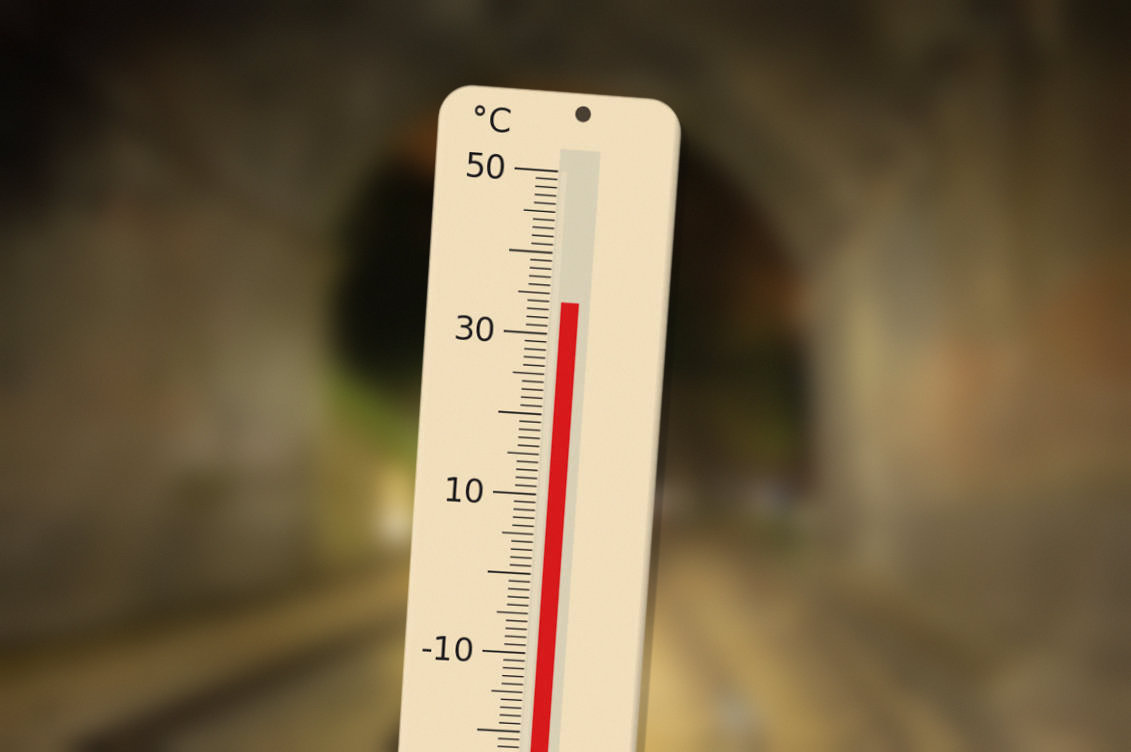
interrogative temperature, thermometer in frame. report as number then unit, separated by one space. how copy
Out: 34 °C
